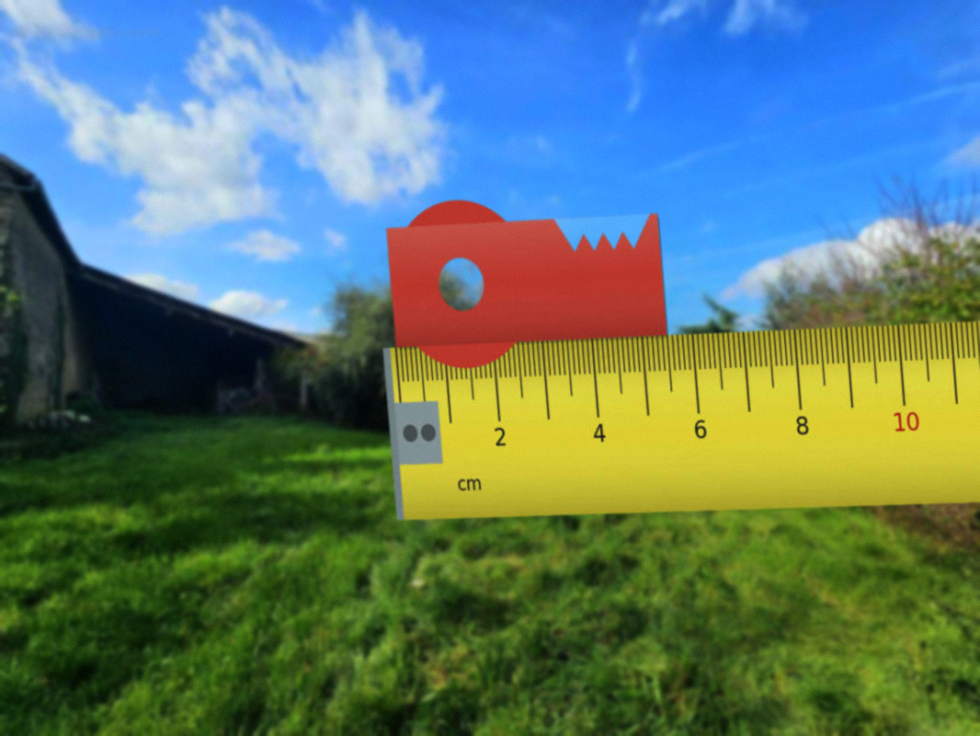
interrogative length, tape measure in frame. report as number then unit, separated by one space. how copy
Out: 5.5 cm
